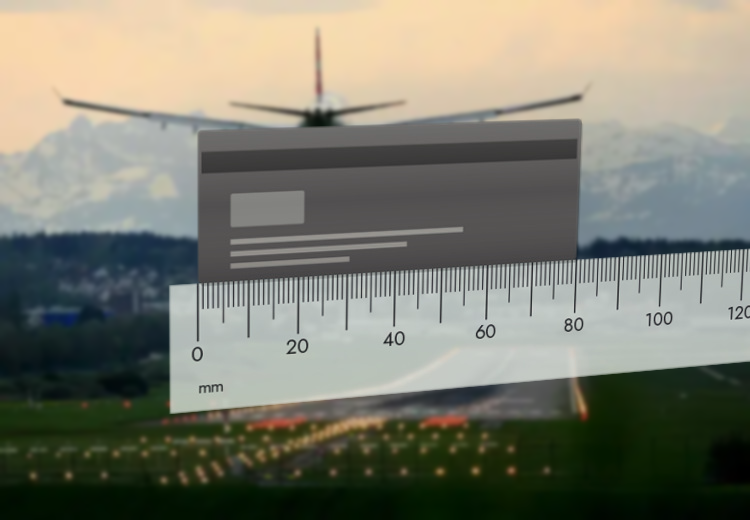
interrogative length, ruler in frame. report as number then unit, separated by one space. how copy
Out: 80 mm
